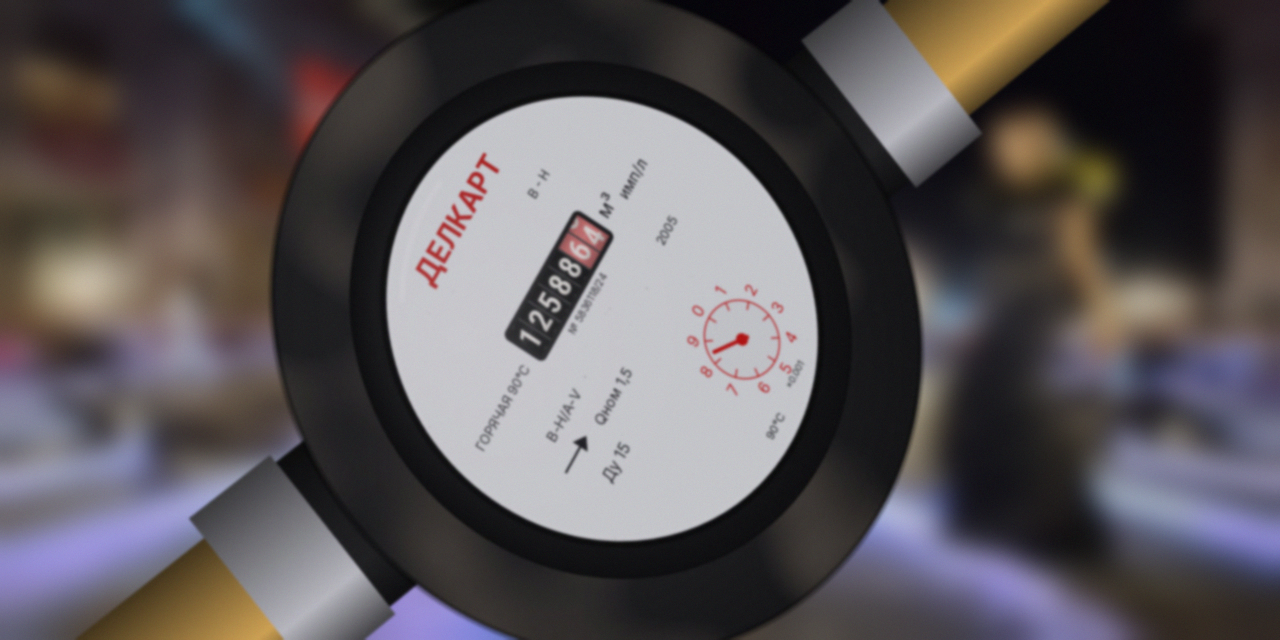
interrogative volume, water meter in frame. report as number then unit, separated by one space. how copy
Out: 12588.638 m³
